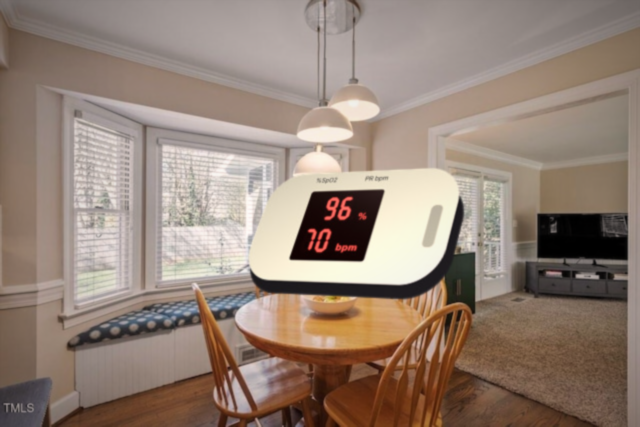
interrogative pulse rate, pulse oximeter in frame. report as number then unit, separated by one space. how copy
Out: 70 bpm
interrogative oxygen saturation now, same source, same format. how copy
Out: 96 %
